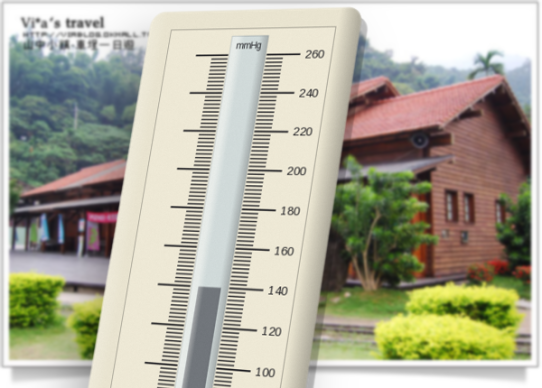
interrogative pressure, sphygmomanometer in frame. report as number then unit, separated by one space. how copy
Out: 140 mmHg
